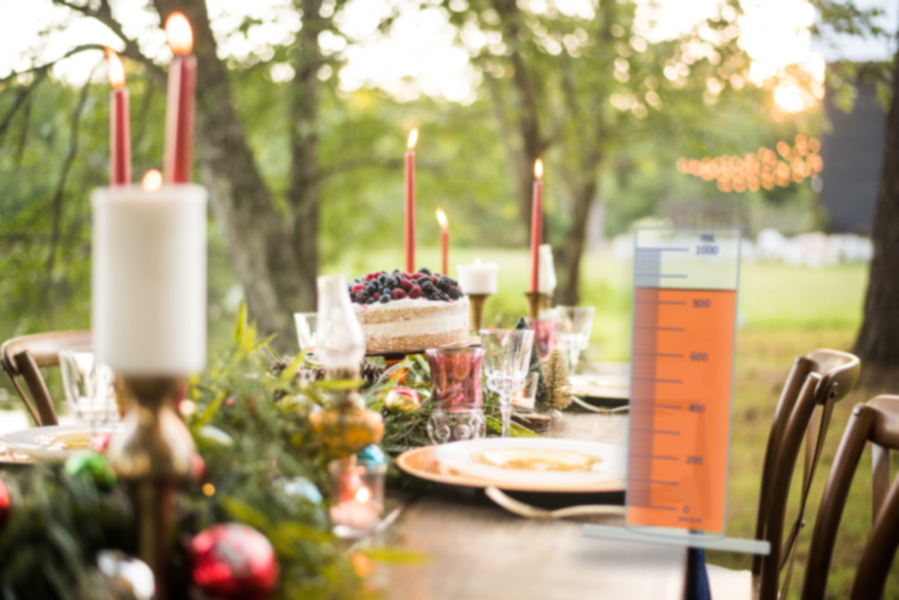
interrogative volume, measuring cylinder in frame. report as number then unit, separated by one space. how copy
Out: 850 mL
